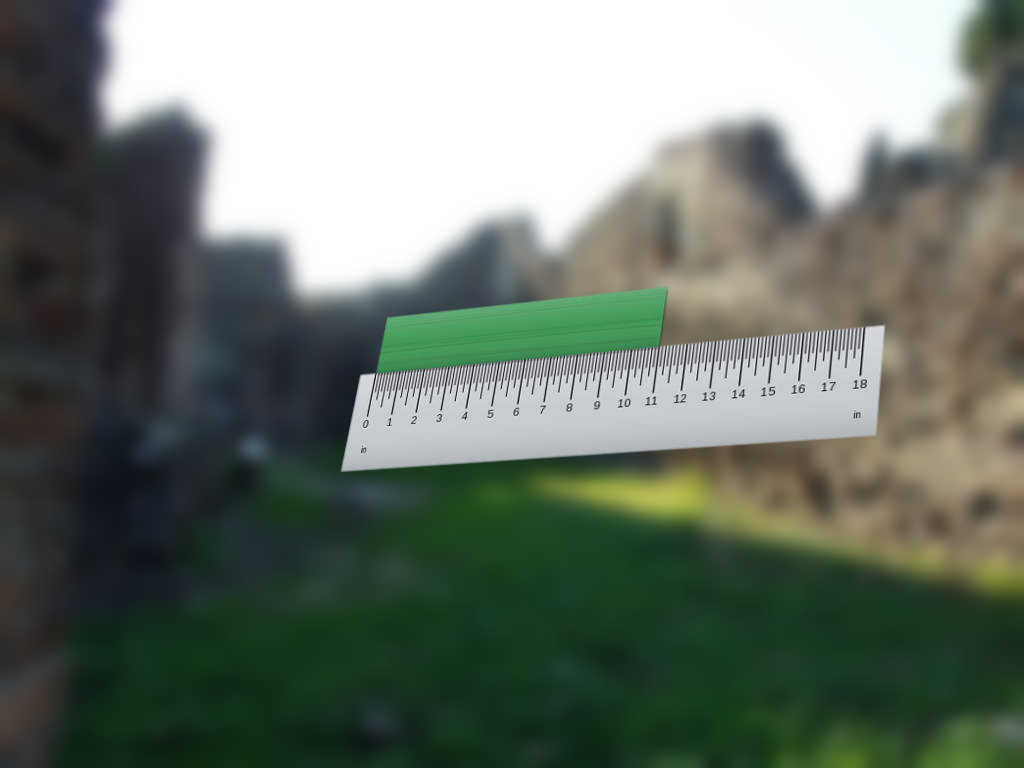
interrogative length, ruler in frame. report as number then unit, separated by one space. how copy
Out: 11 in
